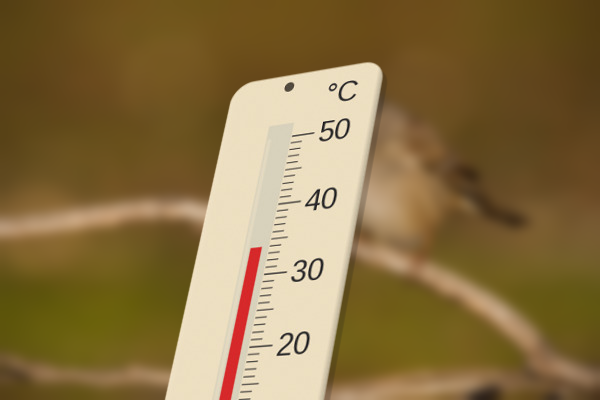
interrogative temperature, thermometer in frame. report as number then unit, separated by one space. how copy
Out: 34 °C
